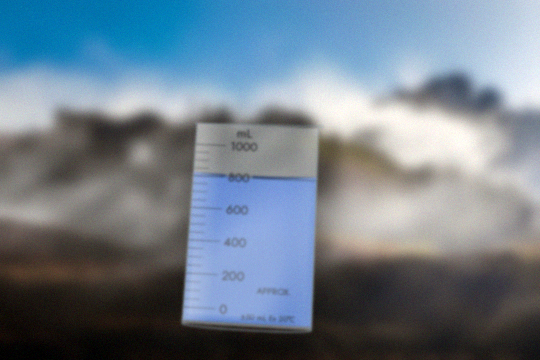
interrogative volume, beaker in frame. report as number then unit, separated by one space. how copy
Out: 800 mL
